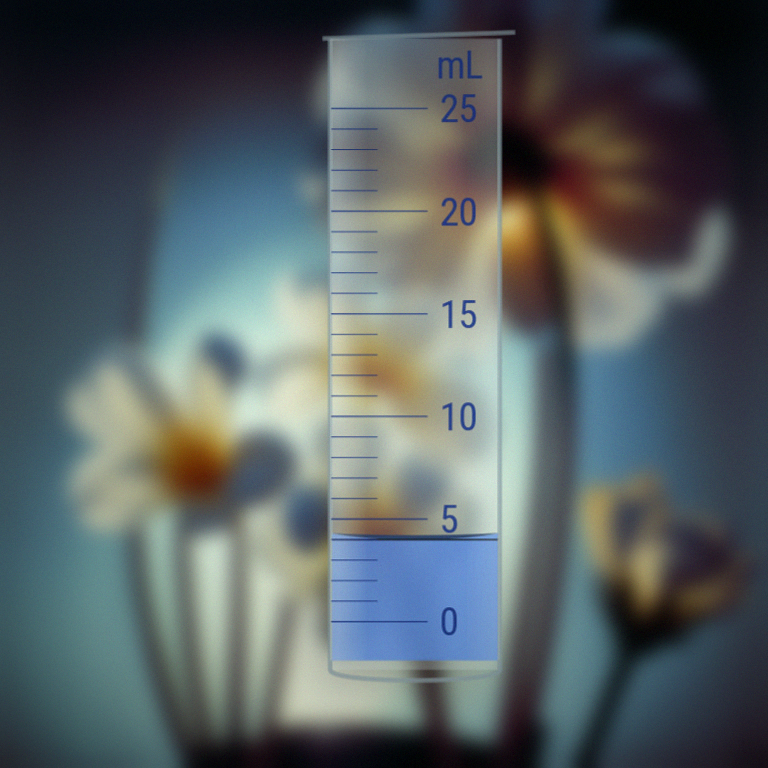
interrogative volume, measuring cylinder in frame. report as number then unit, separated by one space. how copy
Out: 4 mL
